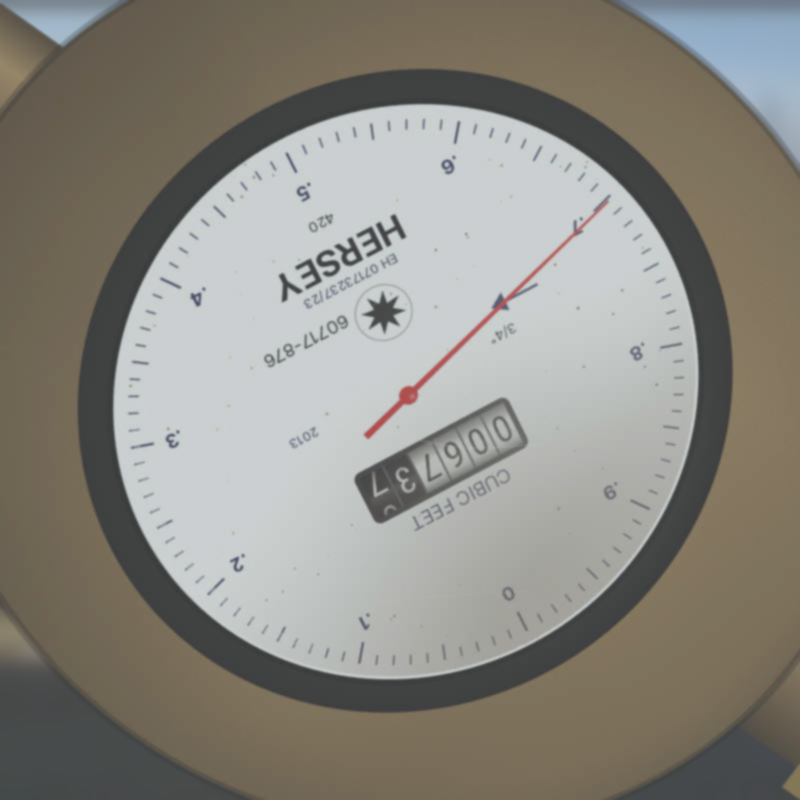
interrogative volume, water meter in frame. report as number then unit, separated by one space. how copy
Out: 6736.70 ft³
